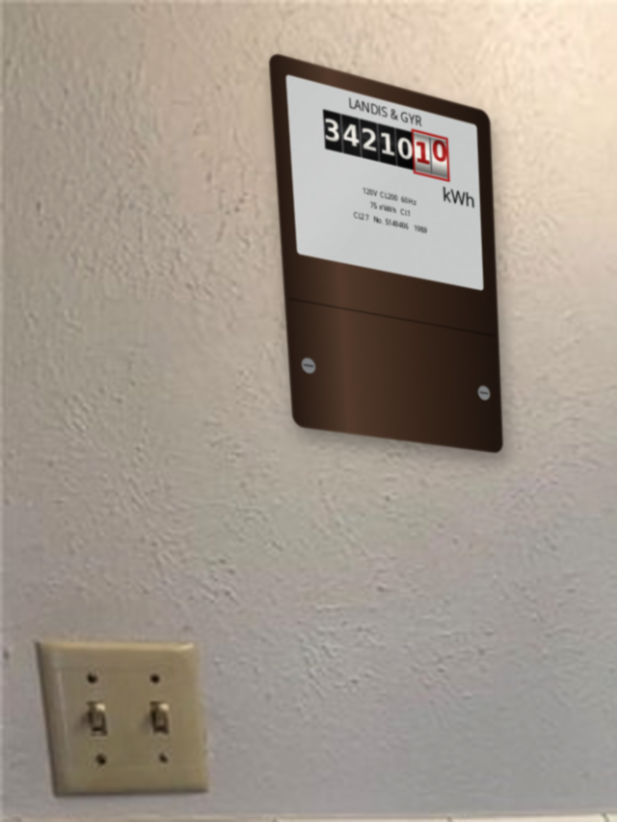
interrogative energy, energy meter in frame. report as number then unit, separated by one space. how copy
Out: 34210.10 kWh
